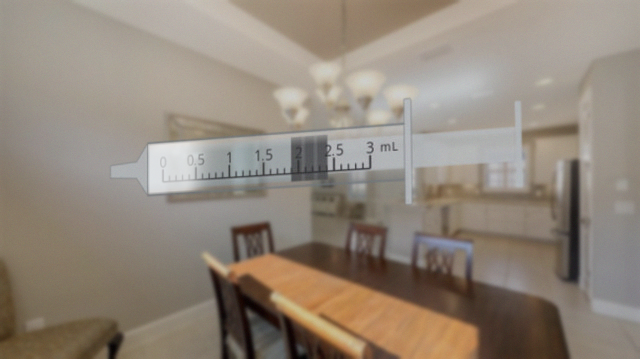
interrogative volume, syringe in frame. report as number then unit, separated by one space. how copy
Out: 1.9 mL
